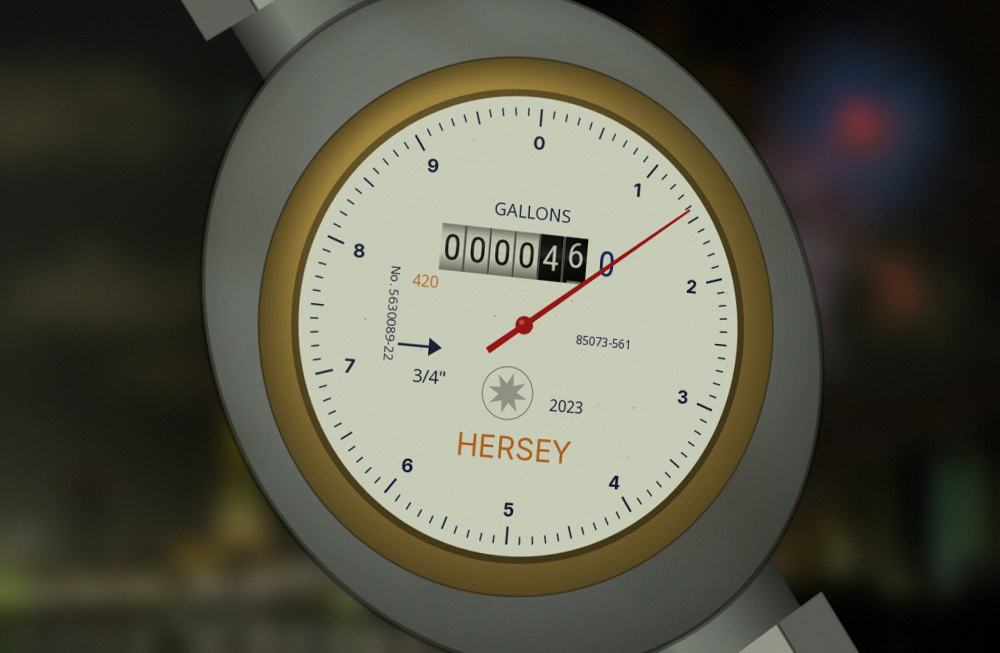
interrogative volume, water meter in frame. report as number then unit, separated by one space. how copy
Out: 461.4 gal
